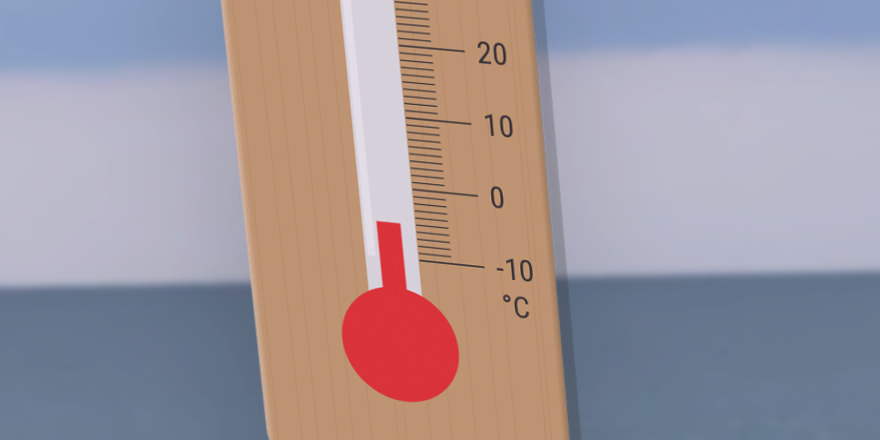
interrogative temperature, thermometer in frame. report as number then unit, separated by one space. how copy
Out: -5 °C
